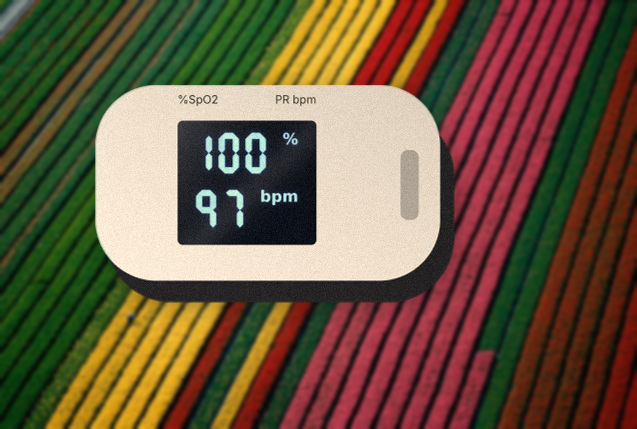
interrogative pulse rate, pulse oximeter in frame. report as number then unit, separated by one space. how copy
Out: 97 bpm
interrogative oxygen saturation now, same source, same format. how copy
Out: 100 %
